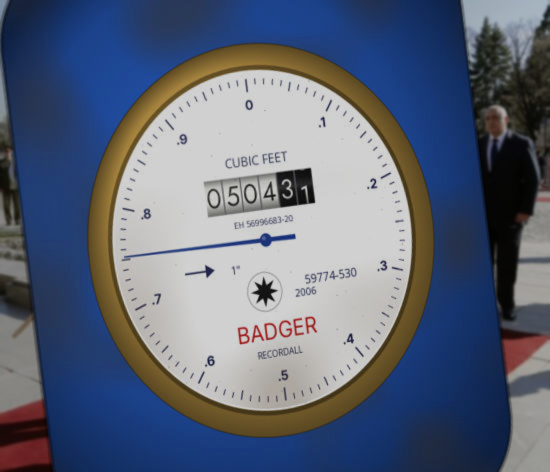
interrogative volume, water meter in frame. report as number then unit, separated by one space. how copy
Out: 50430.75 ft³
